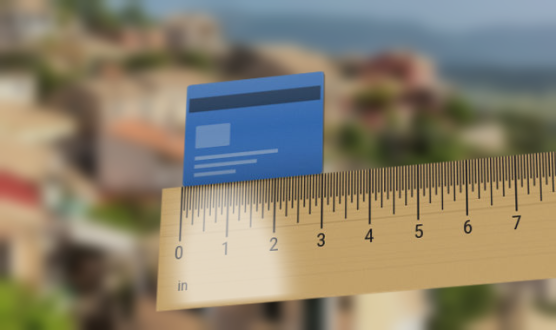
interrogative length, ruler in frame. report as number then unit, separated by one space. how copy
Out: 3 in
